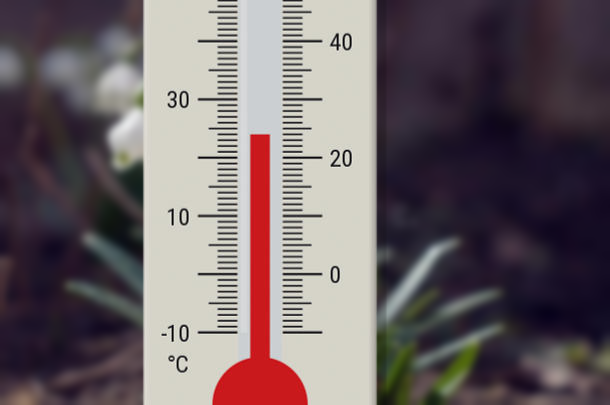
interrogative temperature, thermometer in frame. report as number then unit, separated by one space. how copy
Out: 24 °C
